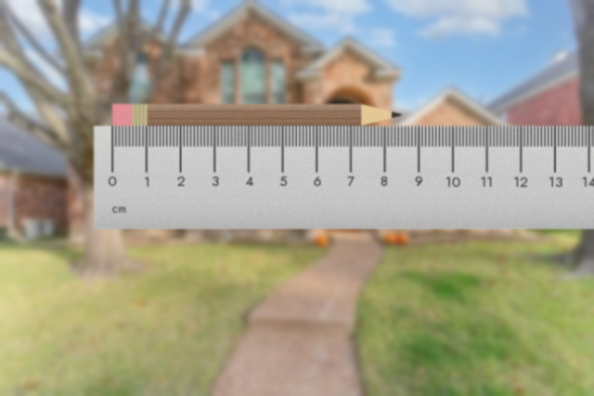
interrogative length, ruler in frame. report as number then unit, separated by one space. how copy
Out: 8.5 cm
